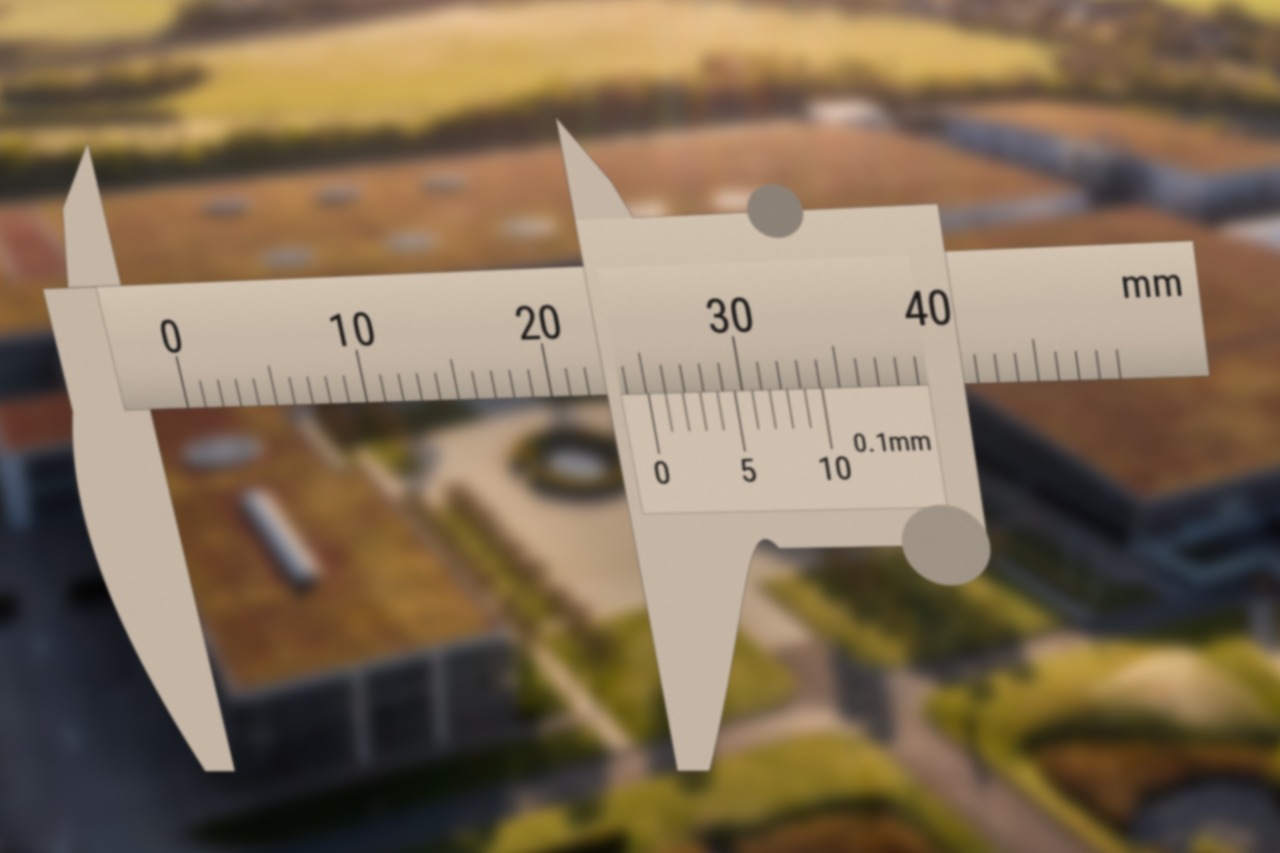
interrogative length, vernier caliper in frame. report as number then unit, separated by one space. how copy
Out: 25.1 mm
